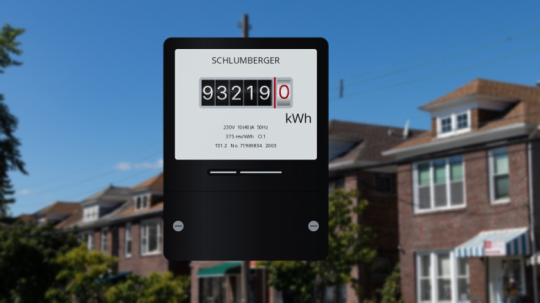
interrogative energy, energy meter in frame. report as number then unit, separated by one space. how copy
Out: 93219.0 kWh
